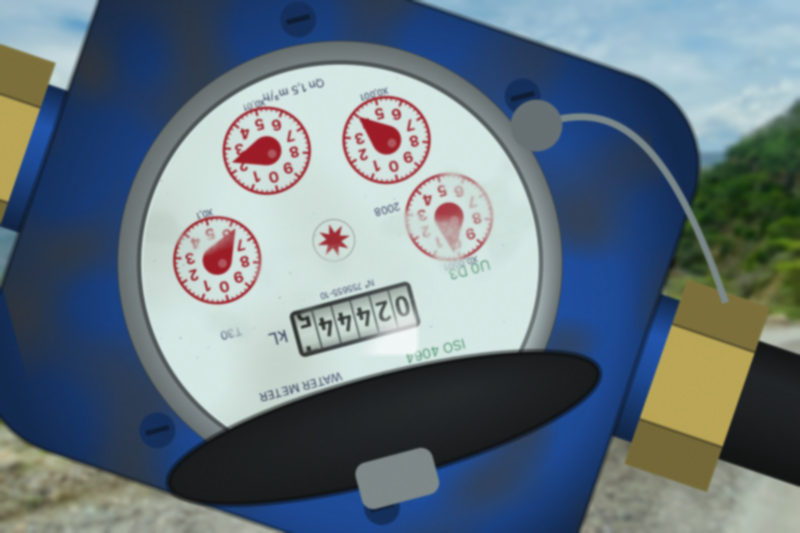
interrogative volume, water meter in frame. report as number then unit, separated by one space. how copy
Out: 24444.6240 kL
